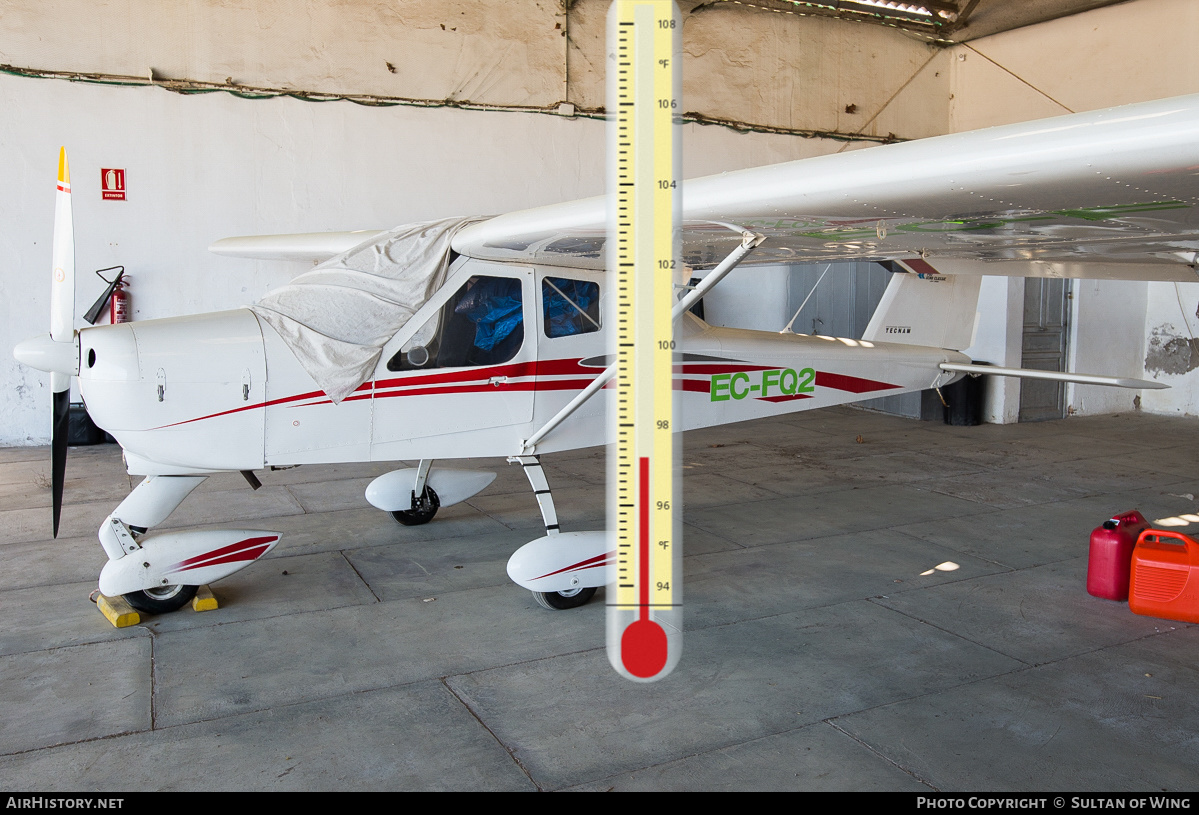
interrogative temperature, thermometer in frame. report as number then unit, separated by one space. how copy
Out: 97.2 °F
